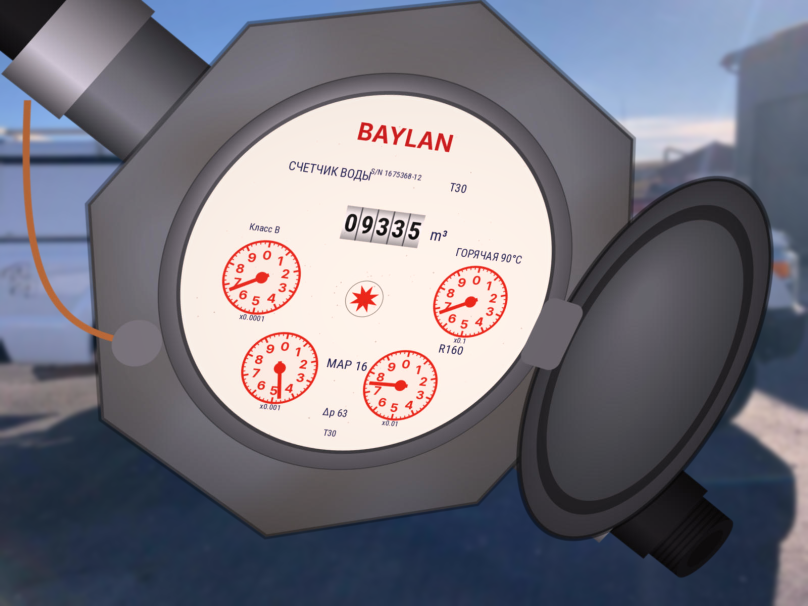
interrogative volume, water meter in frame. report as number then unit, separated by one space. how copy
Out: 9335.6746 m³
